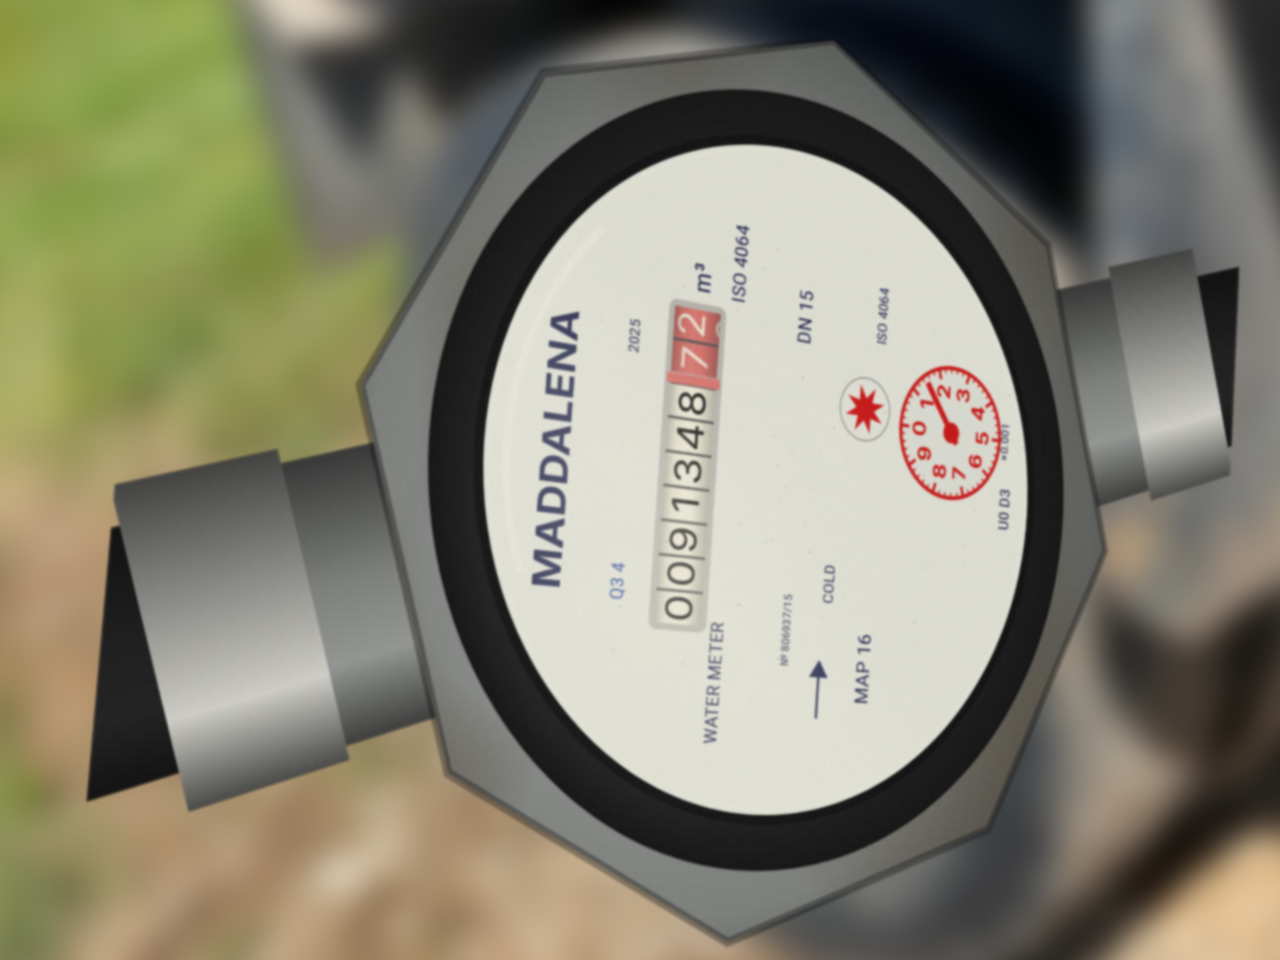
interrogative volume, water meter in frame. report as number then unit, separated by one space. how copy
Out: 91348.721 m³
